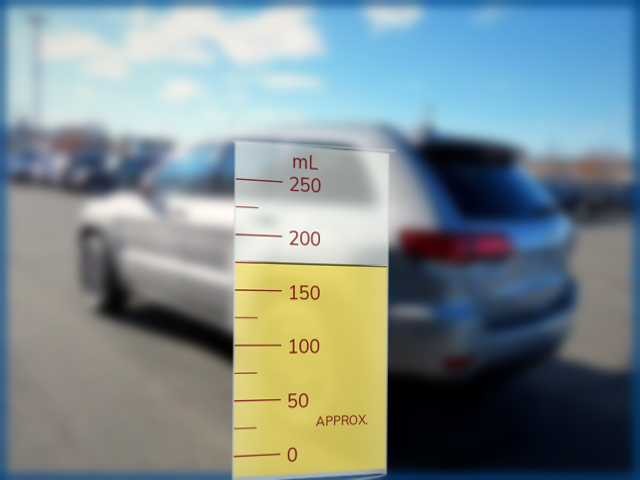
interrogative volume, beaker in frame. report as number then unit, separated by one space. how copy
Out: 175 mL
